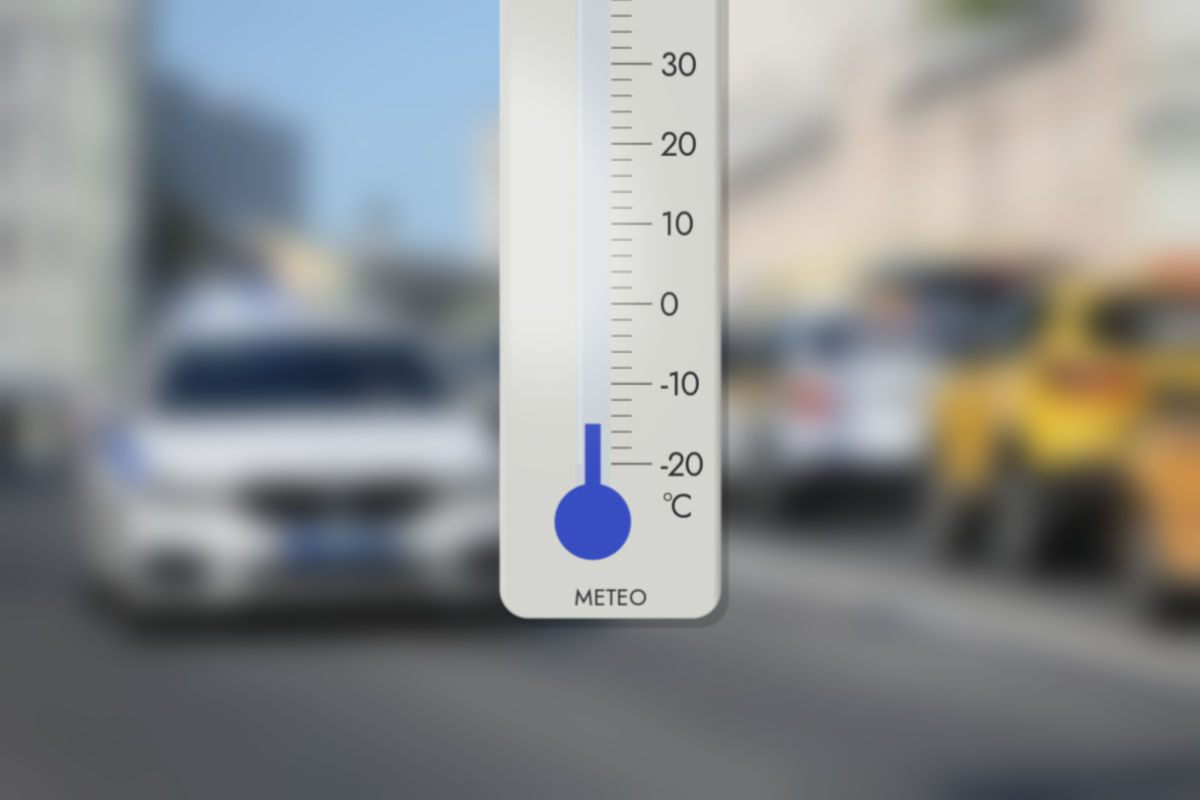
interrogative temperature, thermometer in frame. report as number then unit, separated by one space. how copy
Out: -15 °C
